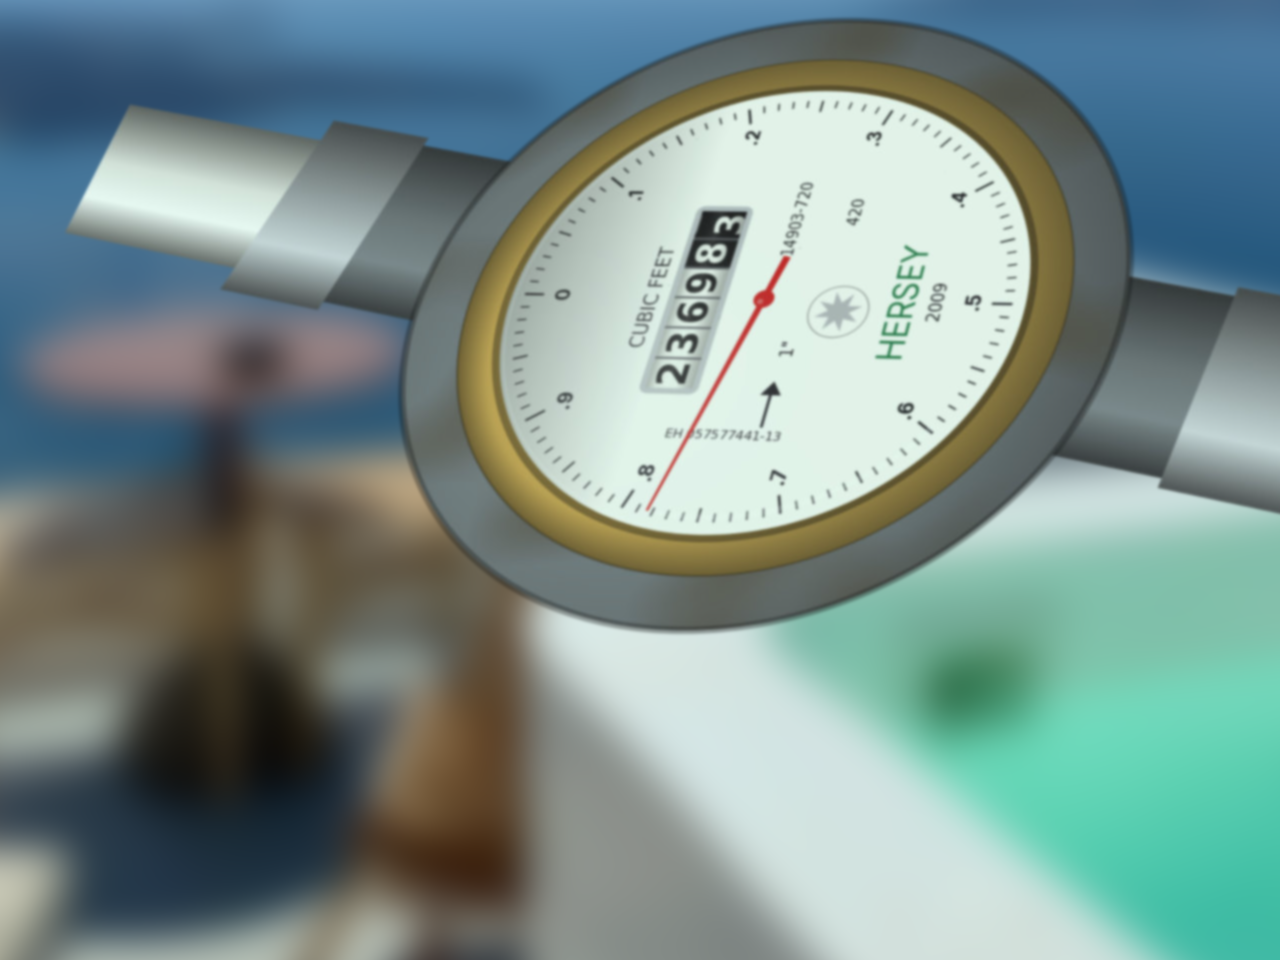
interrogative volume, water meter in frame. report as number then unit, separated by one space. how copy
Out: 236982.78 ft³
